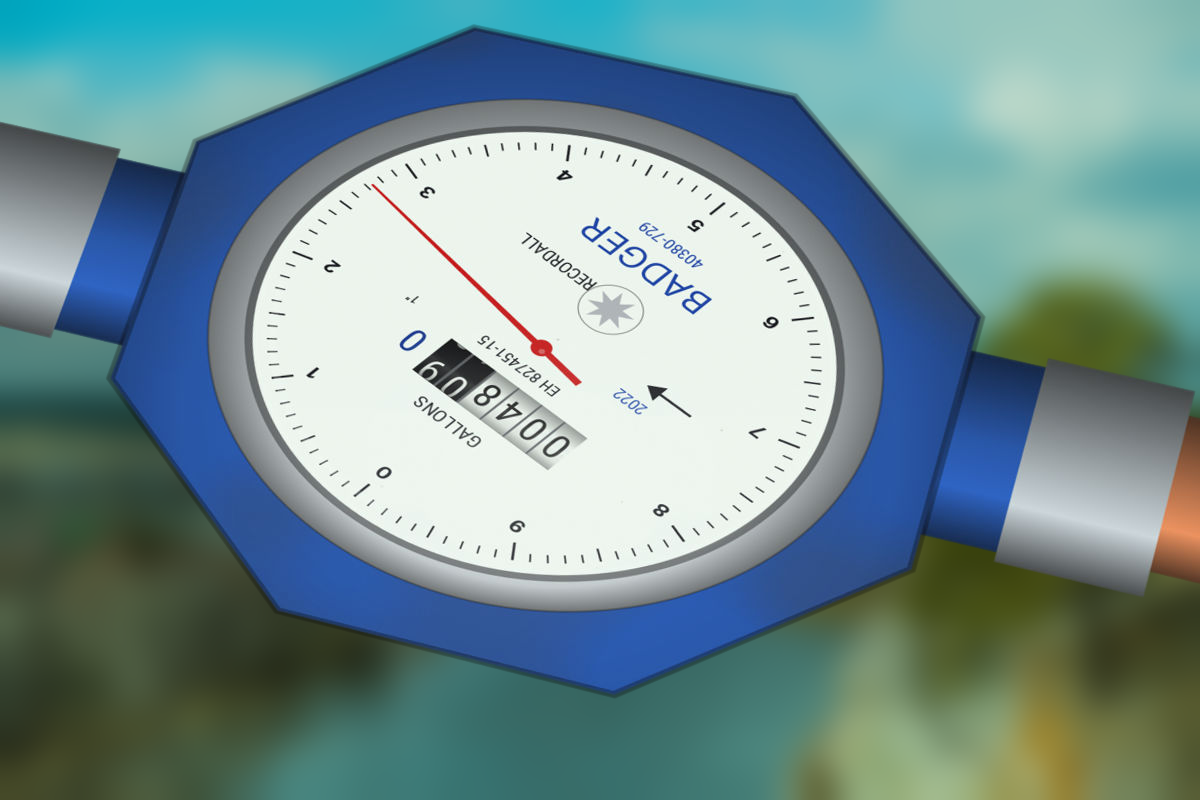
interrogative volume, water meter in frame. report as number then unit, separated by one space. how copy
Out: 48092.7 gal
